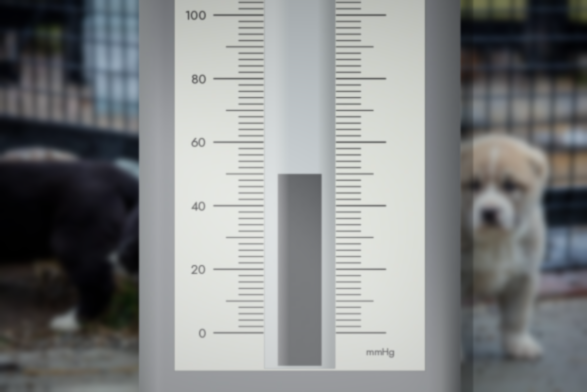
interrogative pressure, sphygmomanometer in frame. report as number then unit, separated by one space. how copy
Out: 50 mmHg
